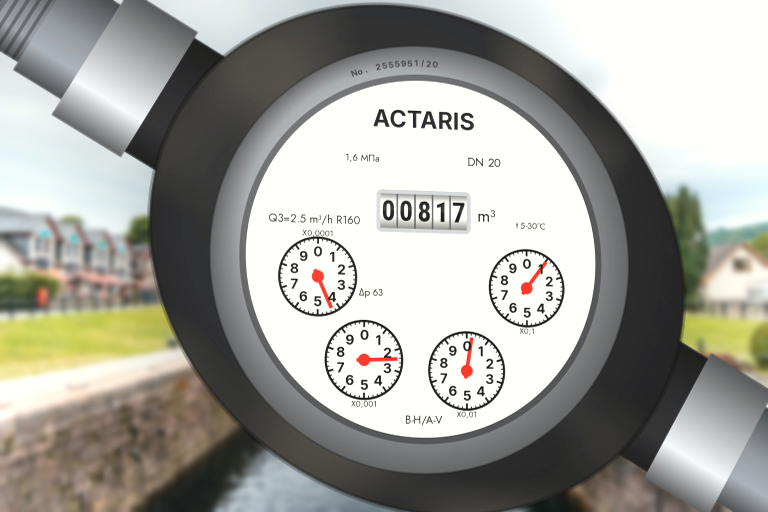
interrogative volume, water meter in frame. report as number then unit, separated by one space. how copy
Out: 817.1024 m³
